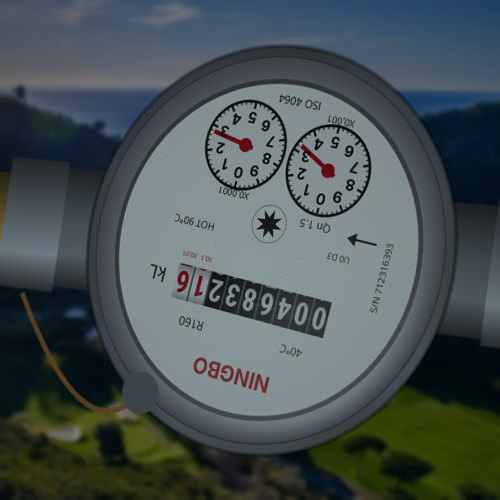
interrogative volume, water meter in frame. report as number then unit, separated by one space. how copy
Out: 46832.1632 kL
